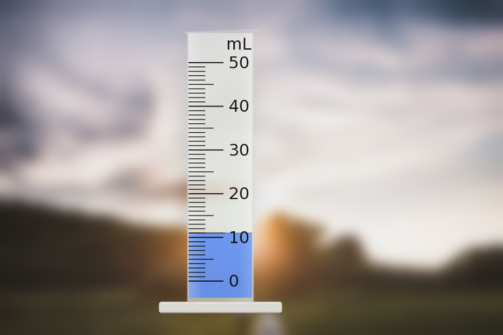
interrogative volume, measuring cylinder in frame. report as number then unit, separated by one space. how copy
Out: 11 mL
